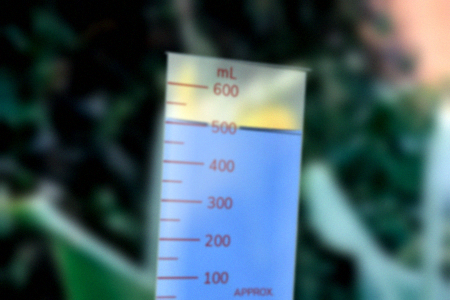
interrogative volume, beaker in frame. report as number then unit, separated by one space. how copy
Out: 500 mL
